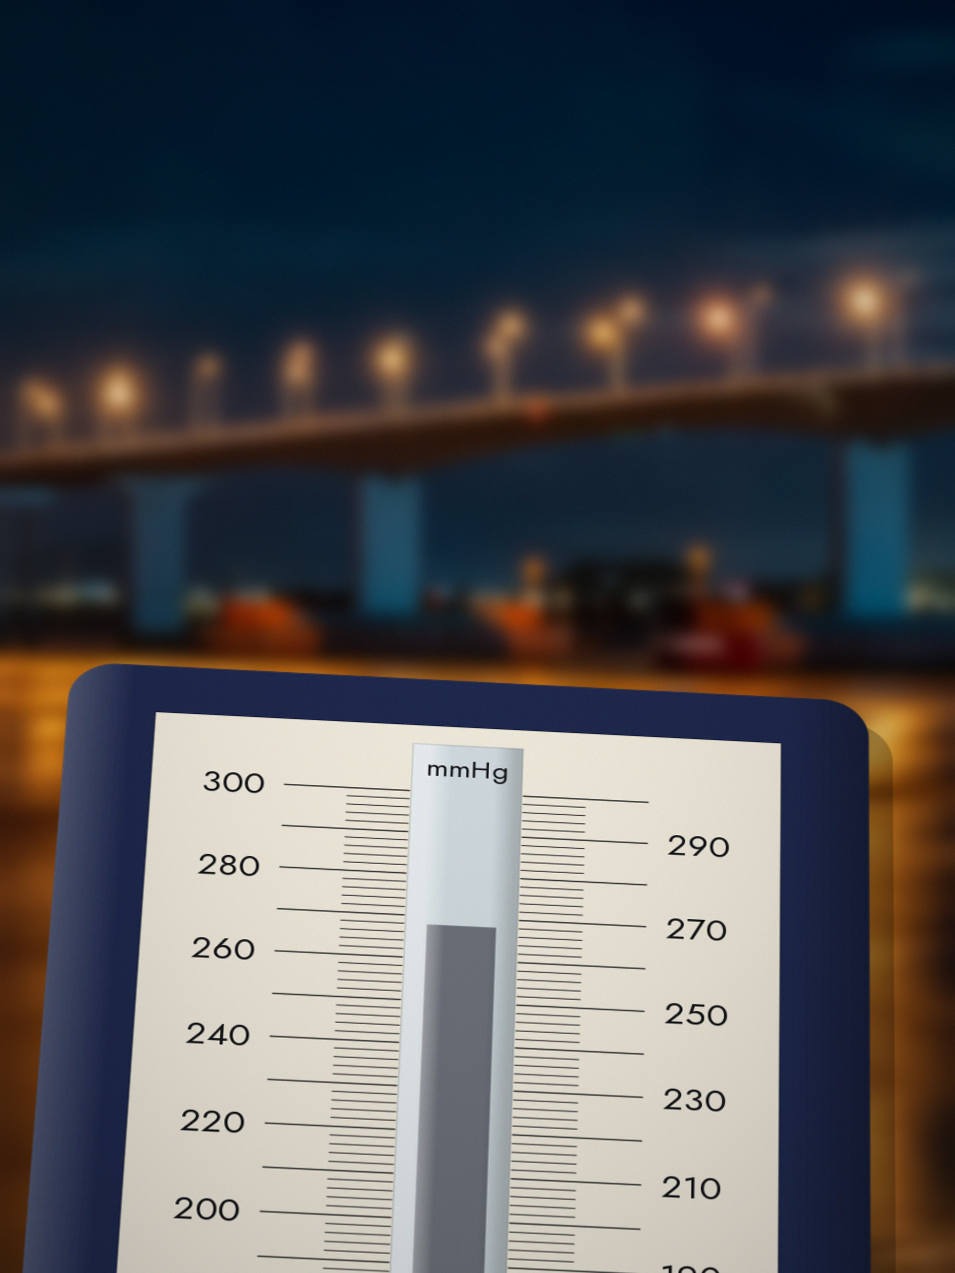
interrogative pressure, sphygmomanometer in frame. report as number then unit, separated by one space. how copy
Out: 268 mmHg
